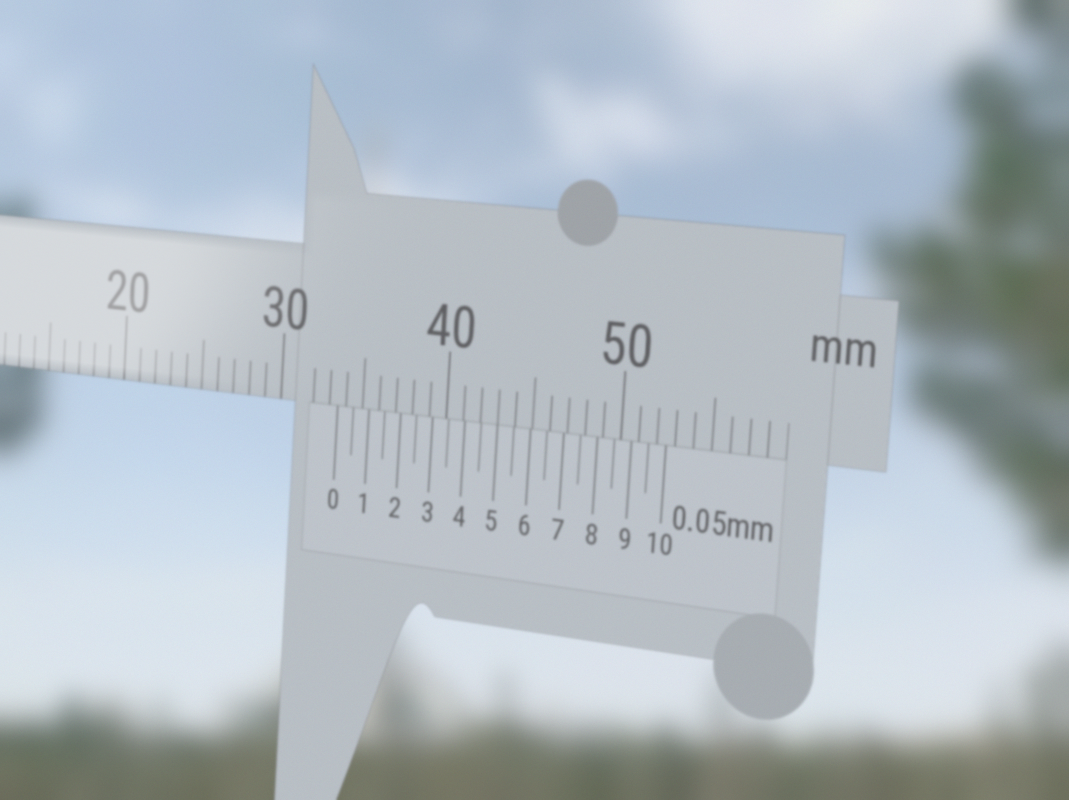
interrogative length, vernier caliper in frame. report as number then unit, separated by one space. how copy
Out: 33.5 mm
